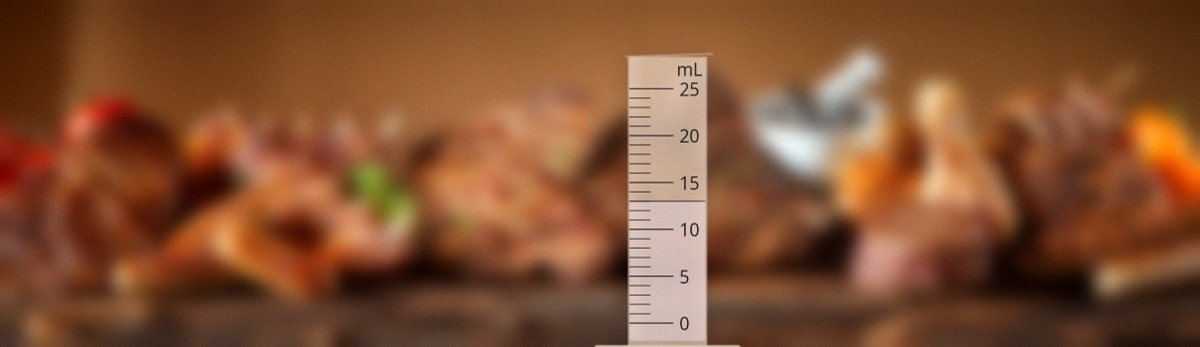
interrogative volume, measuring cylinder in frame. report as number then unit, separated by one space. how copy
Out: 13 mL
